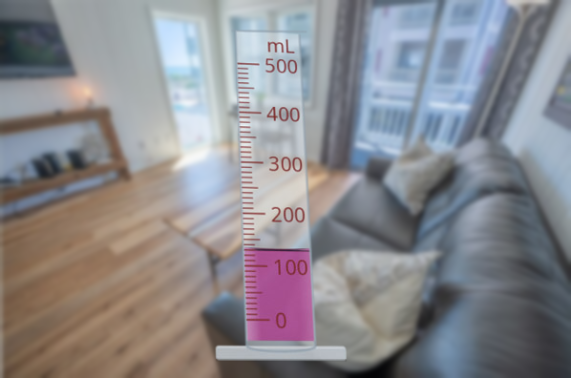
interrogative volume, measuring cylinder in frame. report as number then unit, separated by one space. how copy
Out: 130 mL
